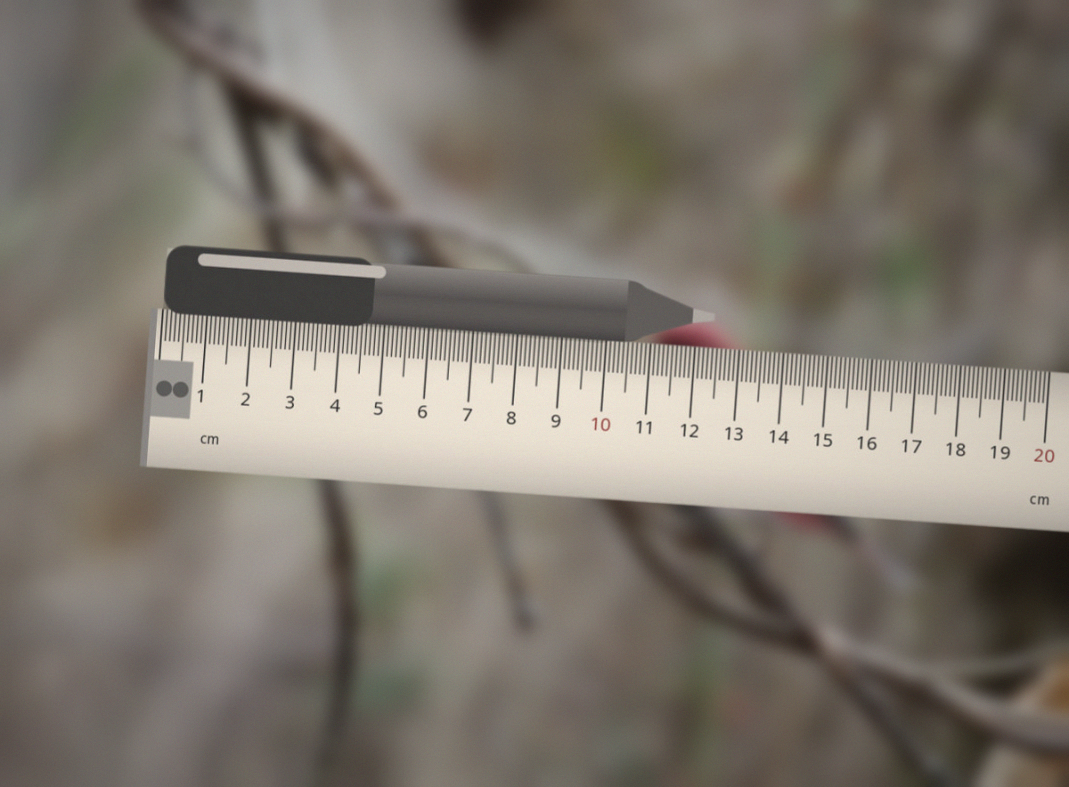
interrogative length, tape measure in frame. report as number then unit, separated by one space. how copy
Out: 12.4 cm
